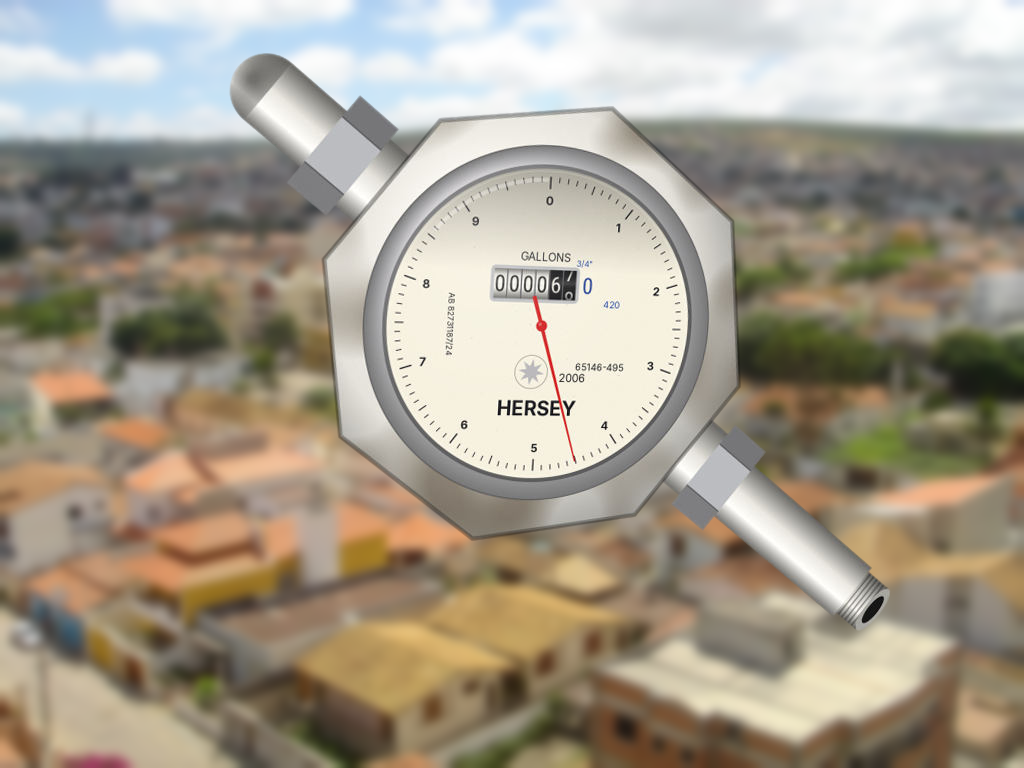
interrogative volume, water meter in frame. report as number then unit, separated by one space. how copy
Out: 674.5 gal
